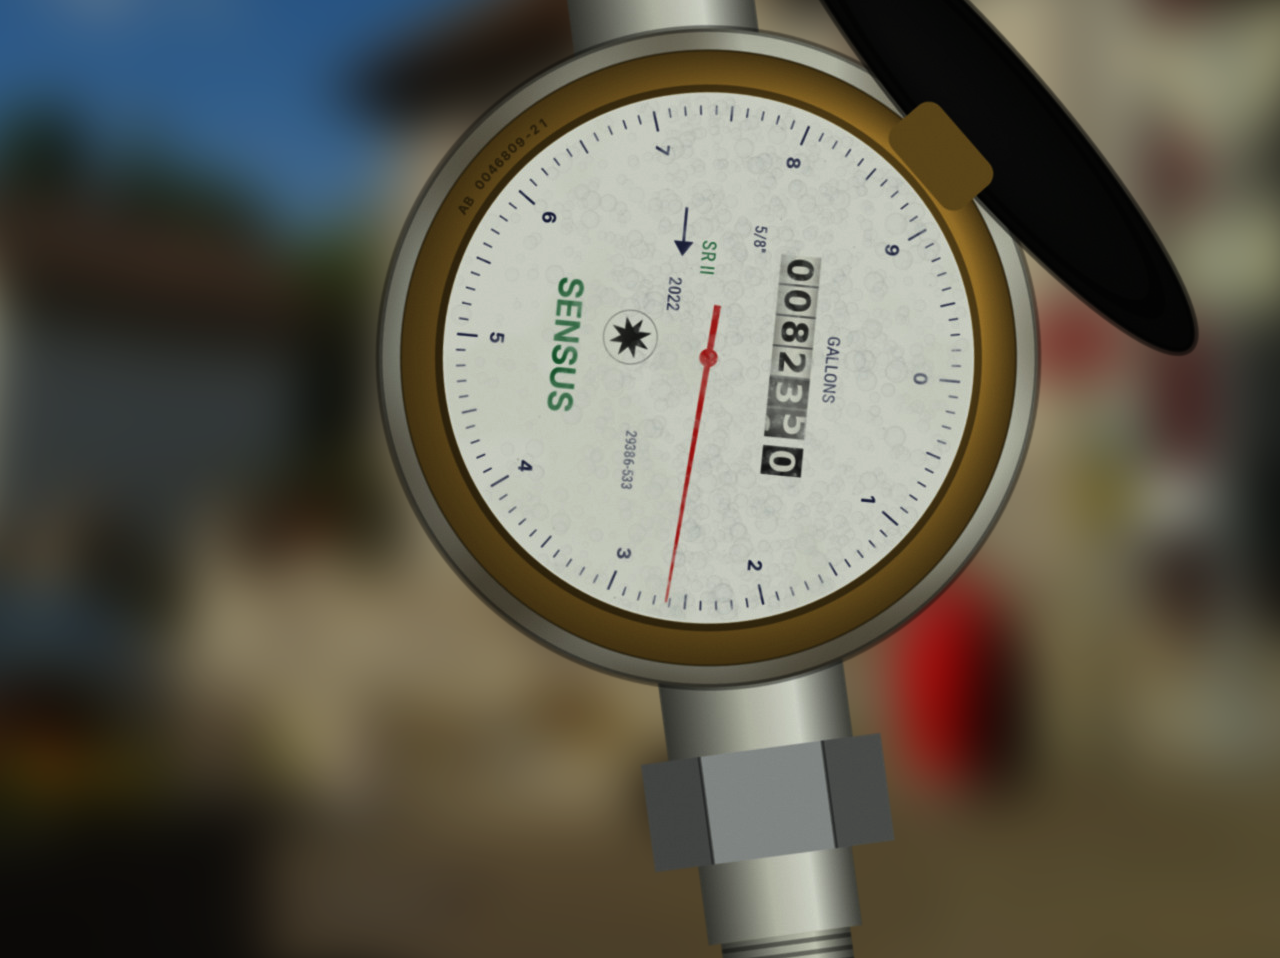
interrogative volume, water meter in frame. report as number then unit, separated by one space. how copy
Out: 82352.6 gal
